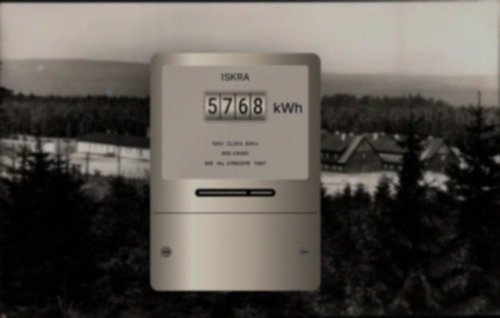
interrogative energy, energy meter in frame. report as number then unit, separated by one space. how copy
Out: 5768 kWh
